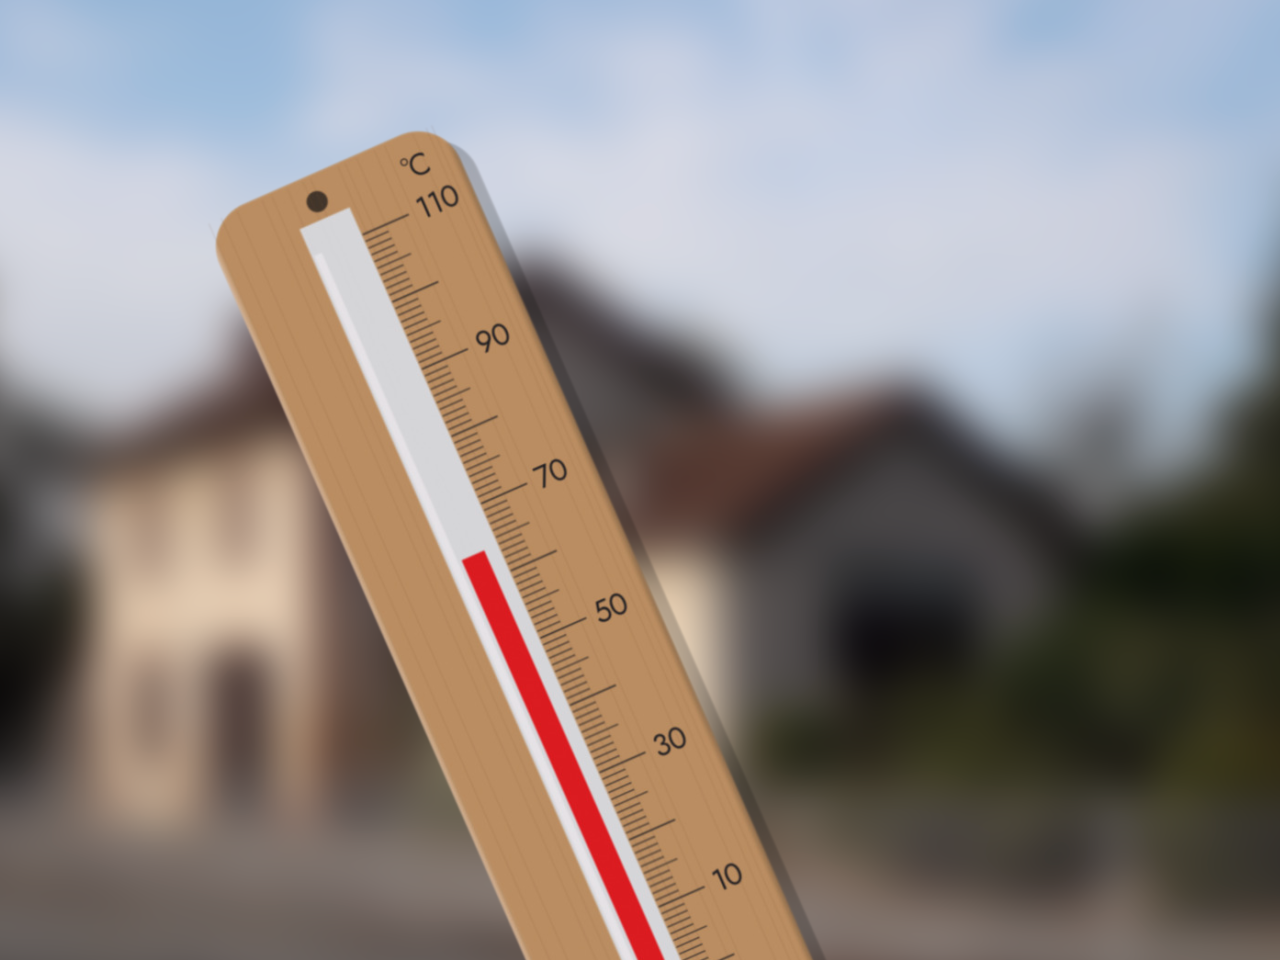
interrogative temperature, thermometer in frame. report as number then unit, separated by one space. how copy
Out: 64 °C
